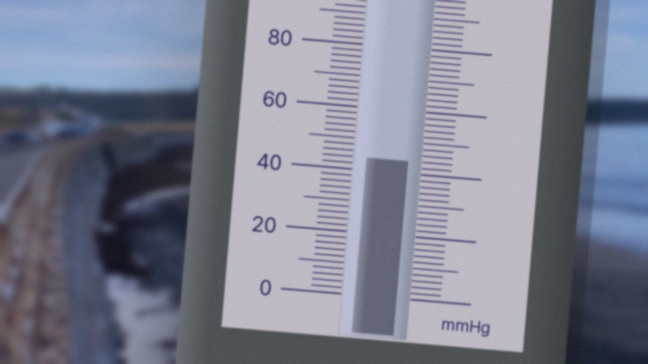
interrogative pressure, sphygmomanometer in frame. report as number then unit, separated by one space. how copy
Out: 44 mmHg
